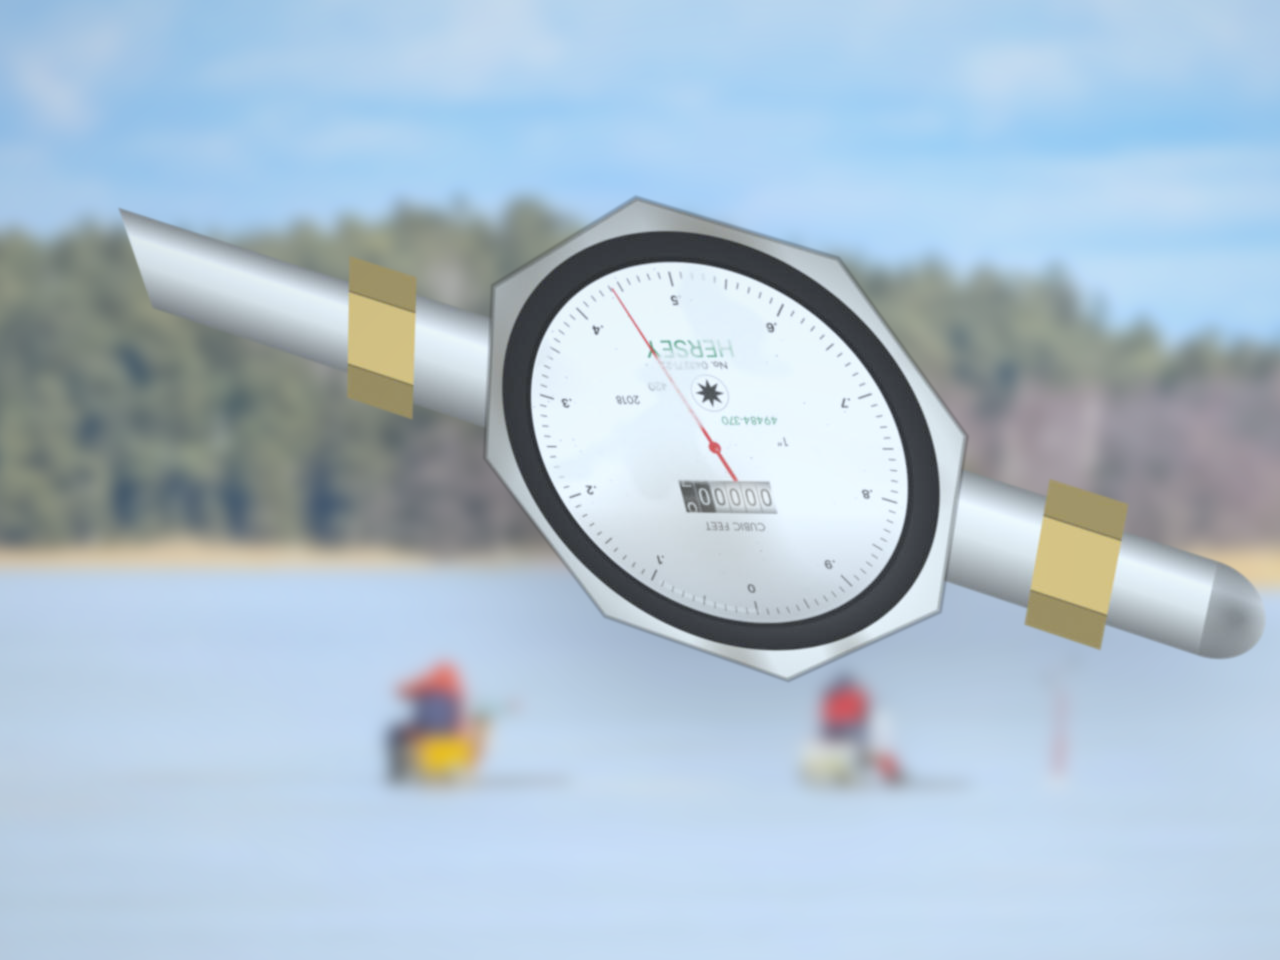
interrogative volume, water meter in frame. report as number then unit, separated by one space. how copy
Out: 6.44 ft³
